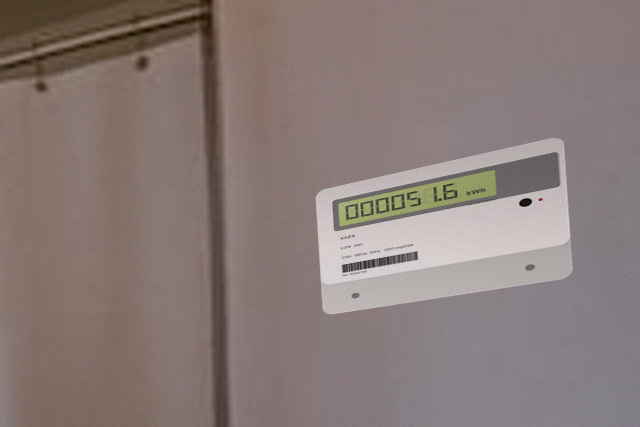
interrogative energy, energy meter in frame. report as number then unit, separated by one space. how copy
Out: 51.6 kWh
